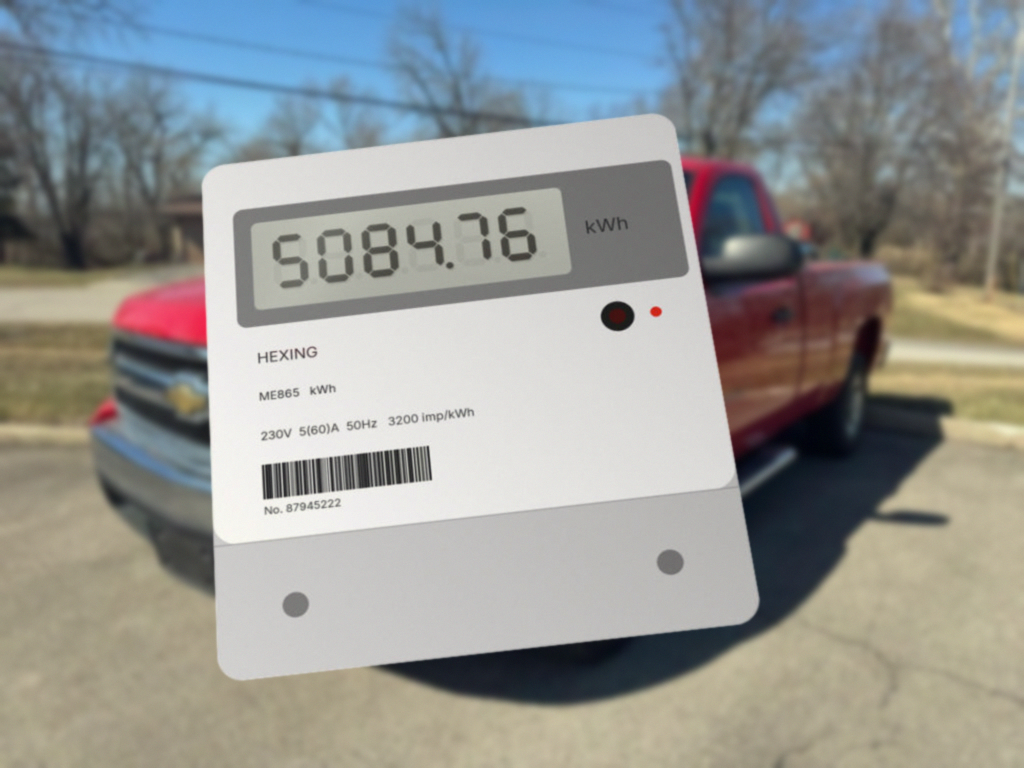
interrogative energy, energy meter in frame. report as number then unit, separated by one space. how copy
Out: 5084.76 kWh
